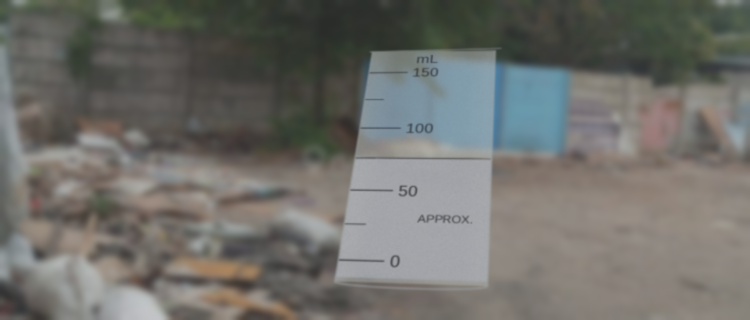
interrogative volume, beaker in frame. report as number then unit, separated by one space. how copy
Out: 75 mL
